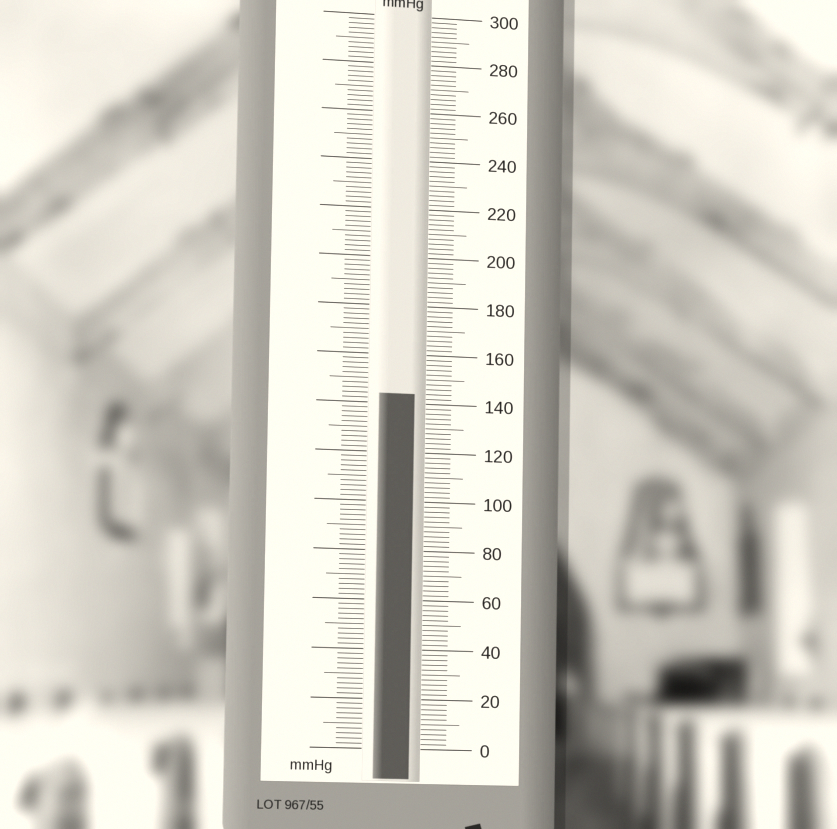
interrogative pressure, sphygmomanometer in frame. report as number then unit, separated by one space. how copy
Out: 144 mmHg
